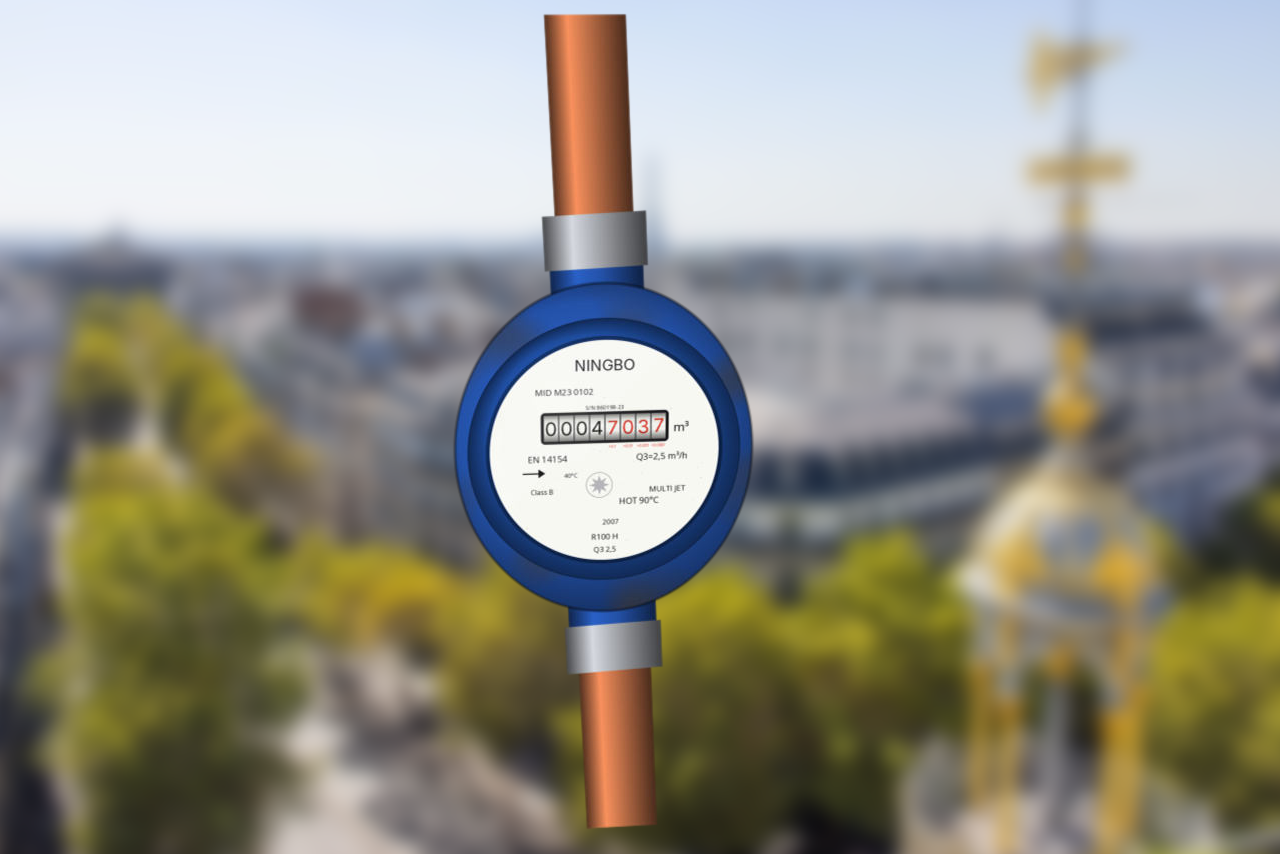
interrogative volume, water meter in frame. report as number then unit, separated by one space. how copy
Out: 4.7037 m³
